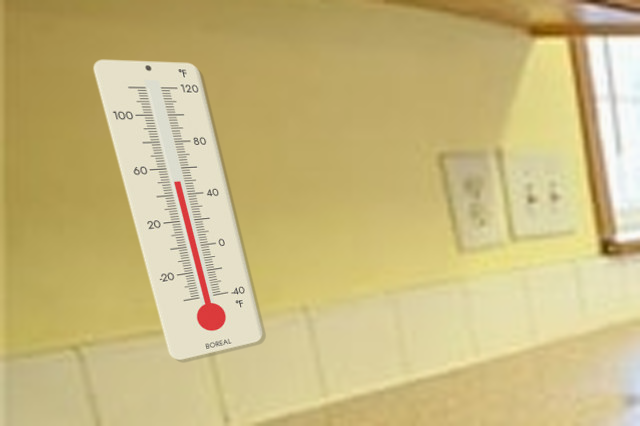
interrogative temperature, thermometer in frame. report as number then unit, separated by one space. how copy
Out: 50 °F
